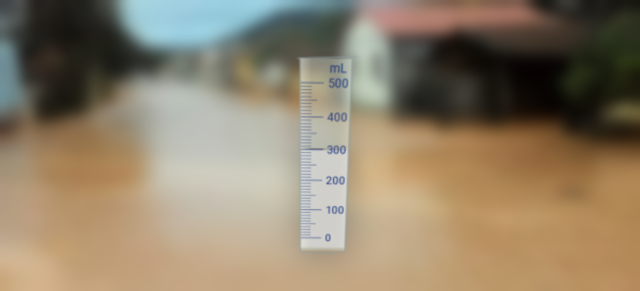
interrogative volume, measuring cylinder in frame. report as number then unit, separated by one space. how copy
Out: 300 mL
